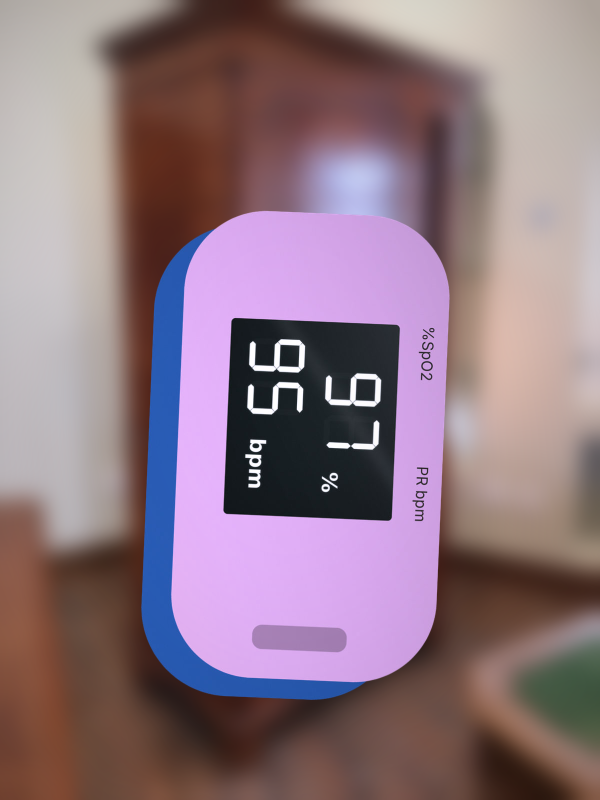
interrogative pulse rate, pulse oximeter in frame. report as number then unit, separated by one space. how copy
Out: 95 bpm
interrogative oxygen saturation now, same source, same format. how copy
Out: 97 %
